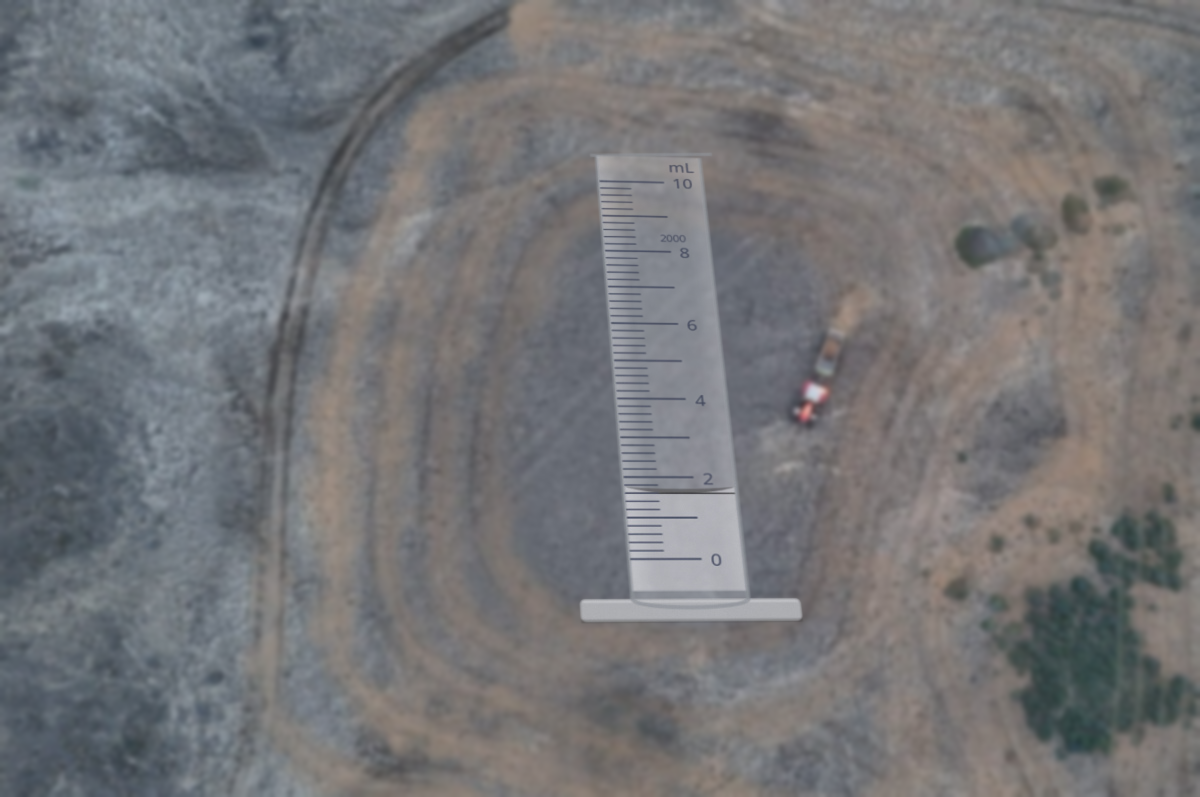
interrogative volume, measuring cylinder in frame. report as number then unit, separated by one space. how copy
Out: 1.6 mL
